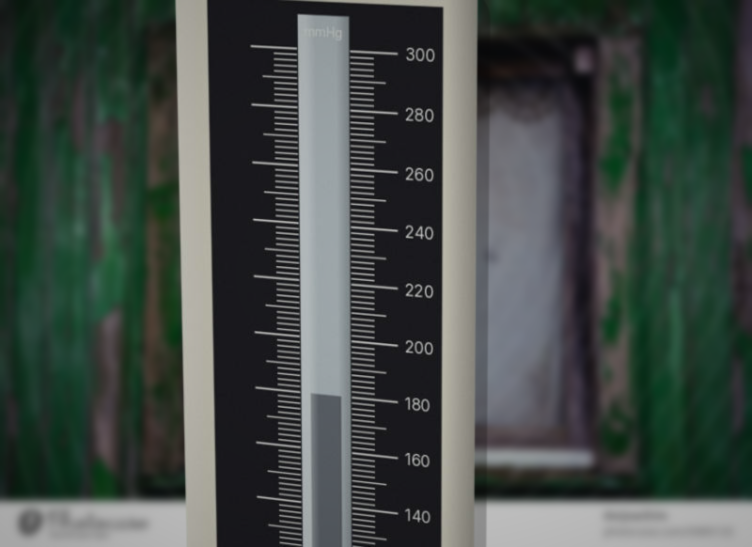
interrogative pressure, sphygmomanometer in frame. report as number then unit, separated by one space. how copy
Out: 180 mmHg
